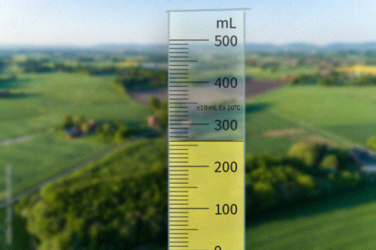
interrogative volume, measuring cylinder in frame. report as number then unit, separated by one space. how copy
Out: 260 mL
